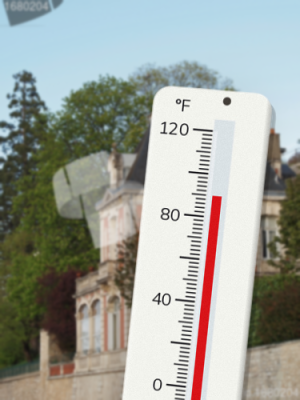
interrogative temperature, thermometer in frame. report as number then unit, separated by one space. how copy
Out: 90 °F
